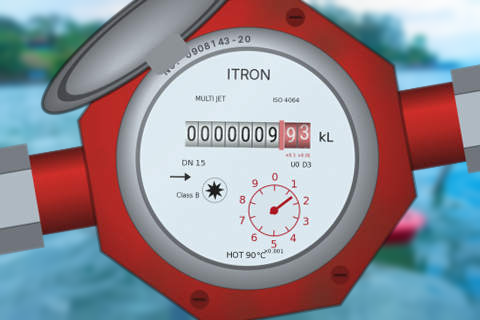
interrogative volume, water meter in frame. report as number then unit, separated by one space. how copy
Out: 9.931 kL
